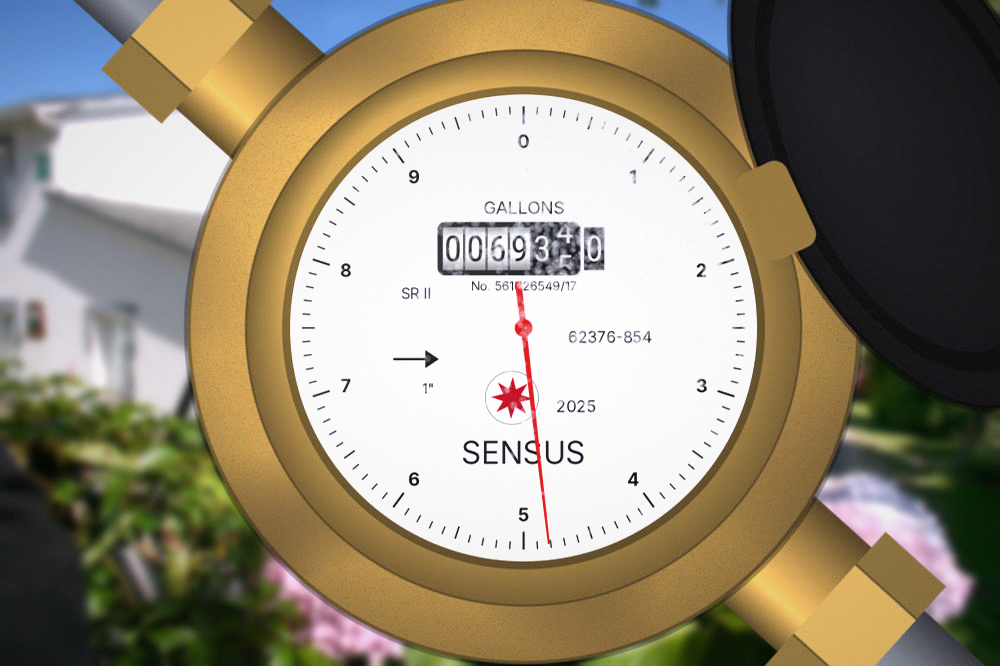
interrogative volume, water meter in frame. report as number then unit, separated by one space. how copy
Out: 69344.8 gal
